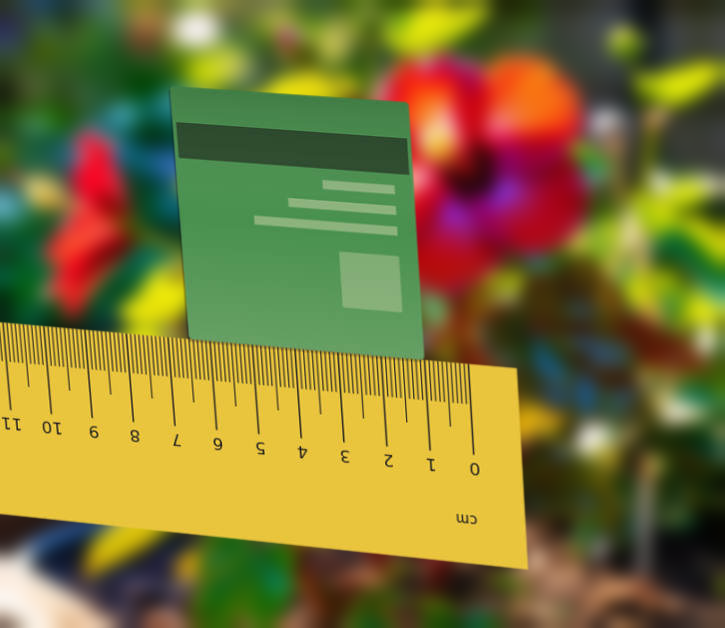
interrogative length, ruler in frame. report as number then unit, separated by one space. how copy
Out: 5.5 cm
